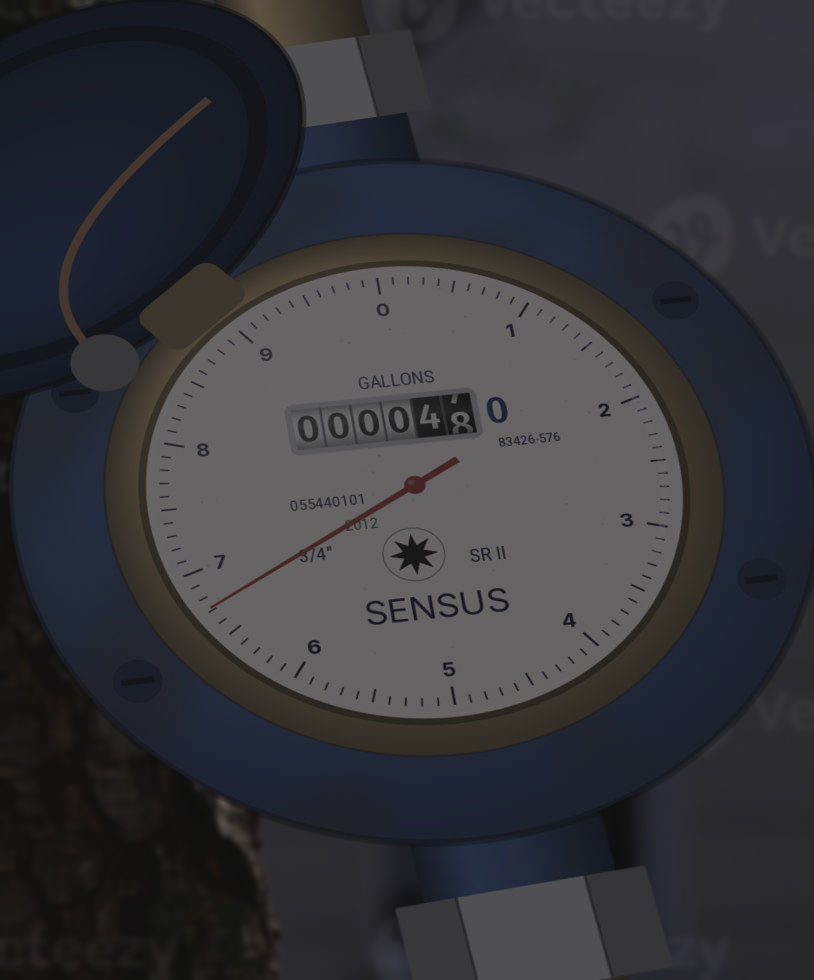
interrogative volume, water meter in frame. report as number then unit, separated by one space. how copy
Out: 476.7 gal
